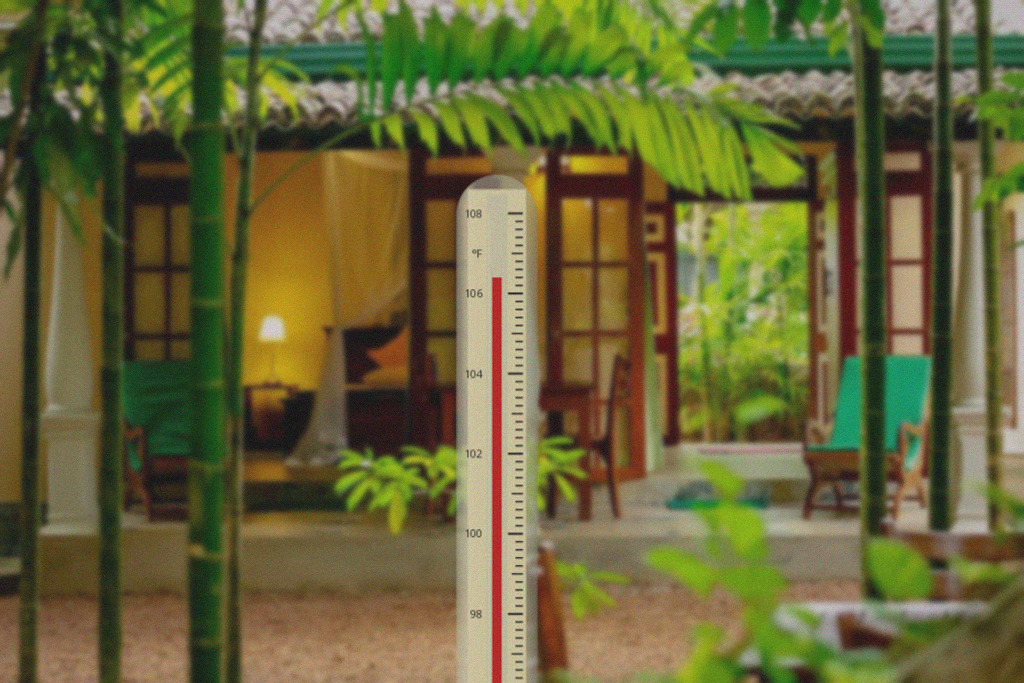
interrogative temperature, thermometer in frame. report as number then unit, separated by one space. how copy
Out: 106.4 °F
